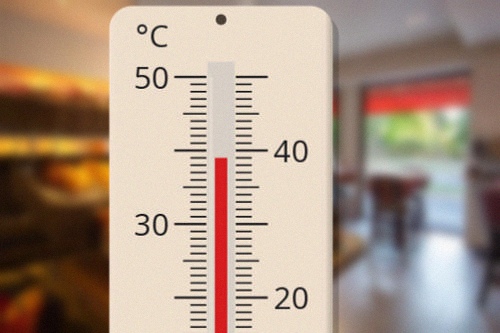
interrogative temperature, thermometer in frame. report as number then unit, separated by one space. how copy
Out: 39 °C
